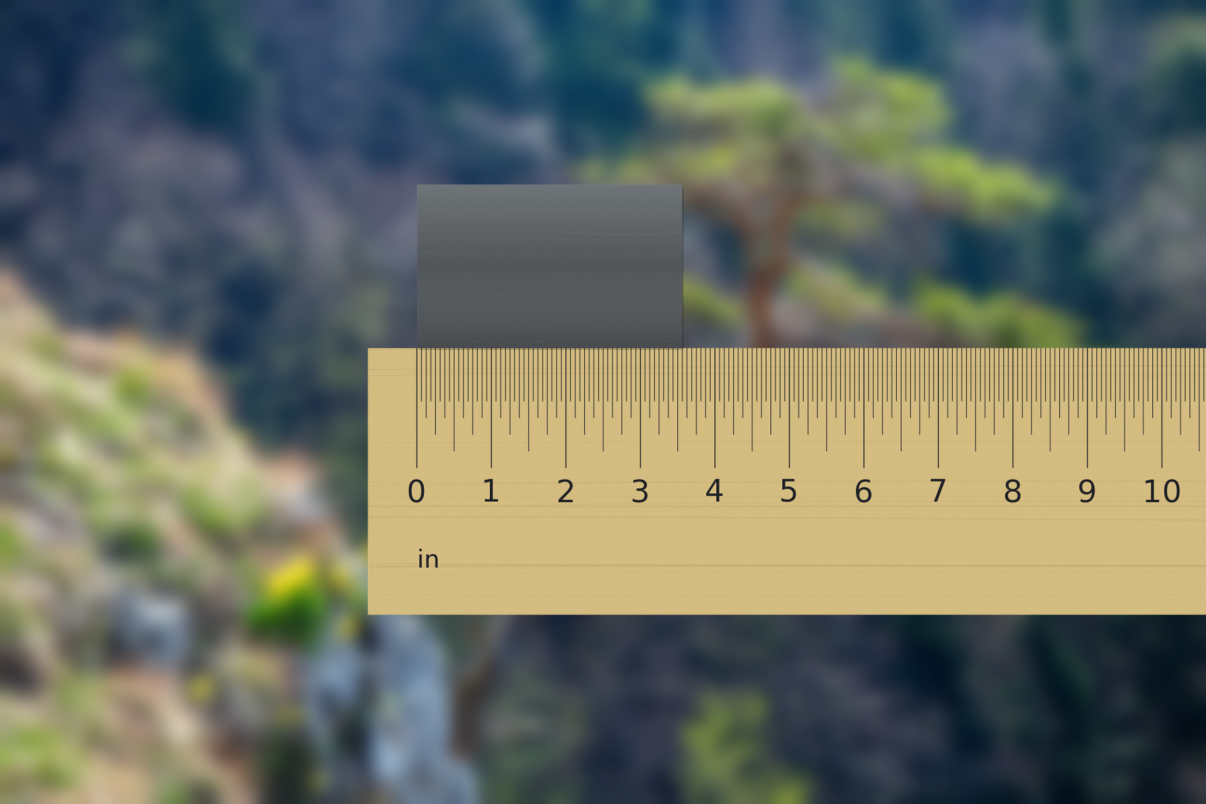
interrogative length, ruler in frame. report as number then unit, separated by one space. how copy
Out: 3.5625 in
